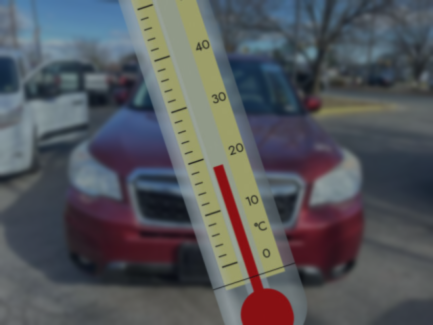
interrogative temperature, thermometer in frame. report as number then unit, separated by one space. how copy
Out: 18 °C
